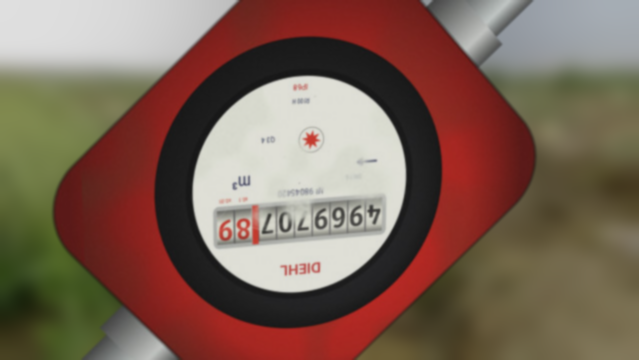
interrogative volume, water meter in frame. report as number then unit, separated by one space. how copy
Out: 4969707.89 m³
